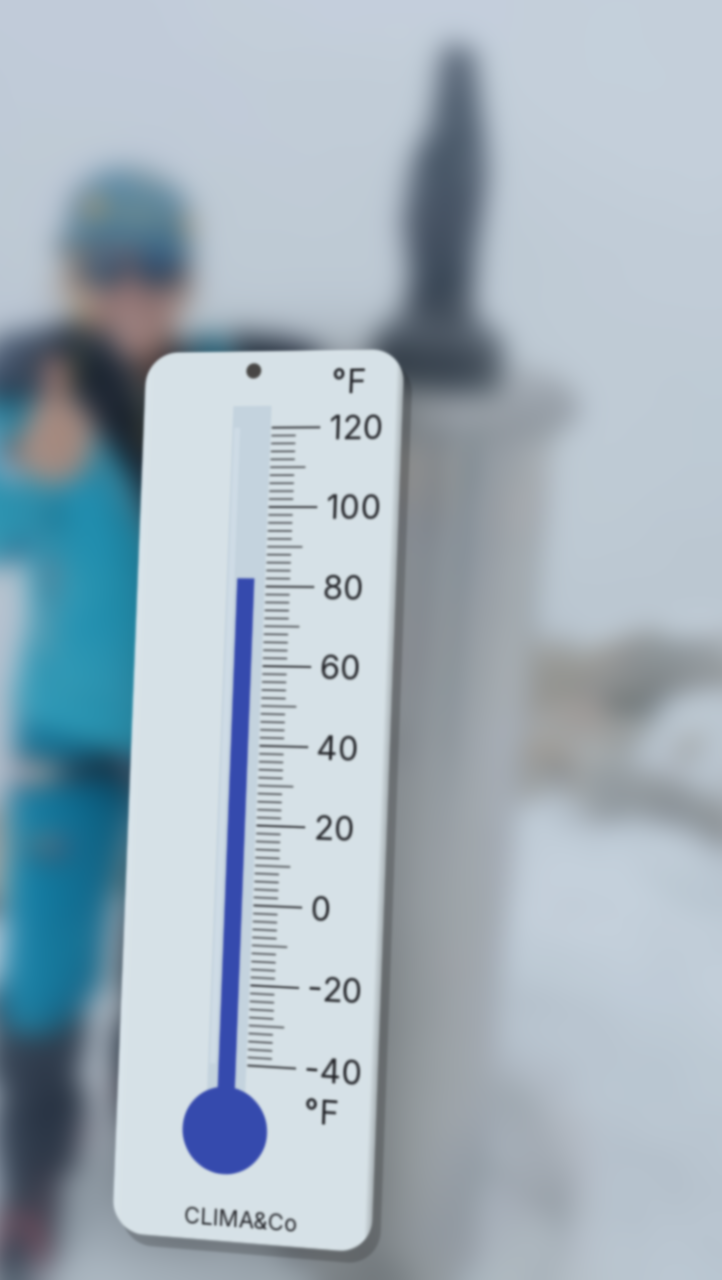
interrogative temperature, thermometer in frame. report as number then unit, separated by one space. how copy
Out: 82 °F
